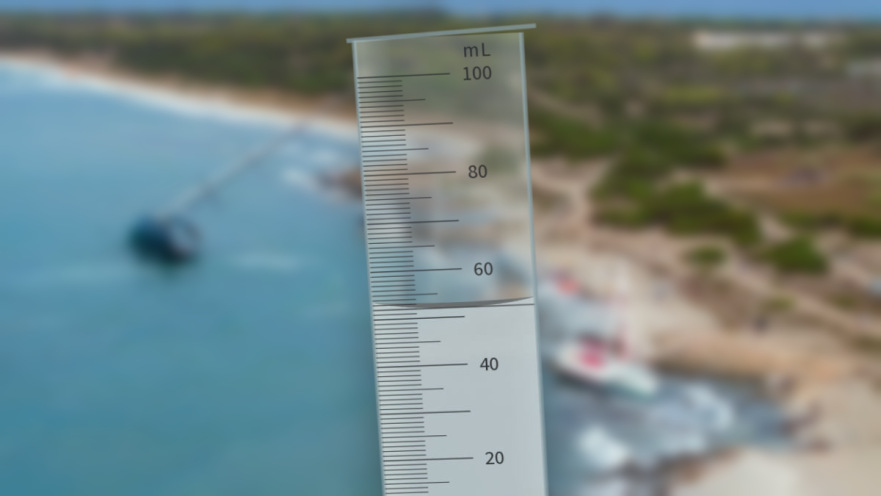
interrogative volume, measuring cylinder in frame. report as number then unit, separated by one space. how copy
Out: 52 mL
